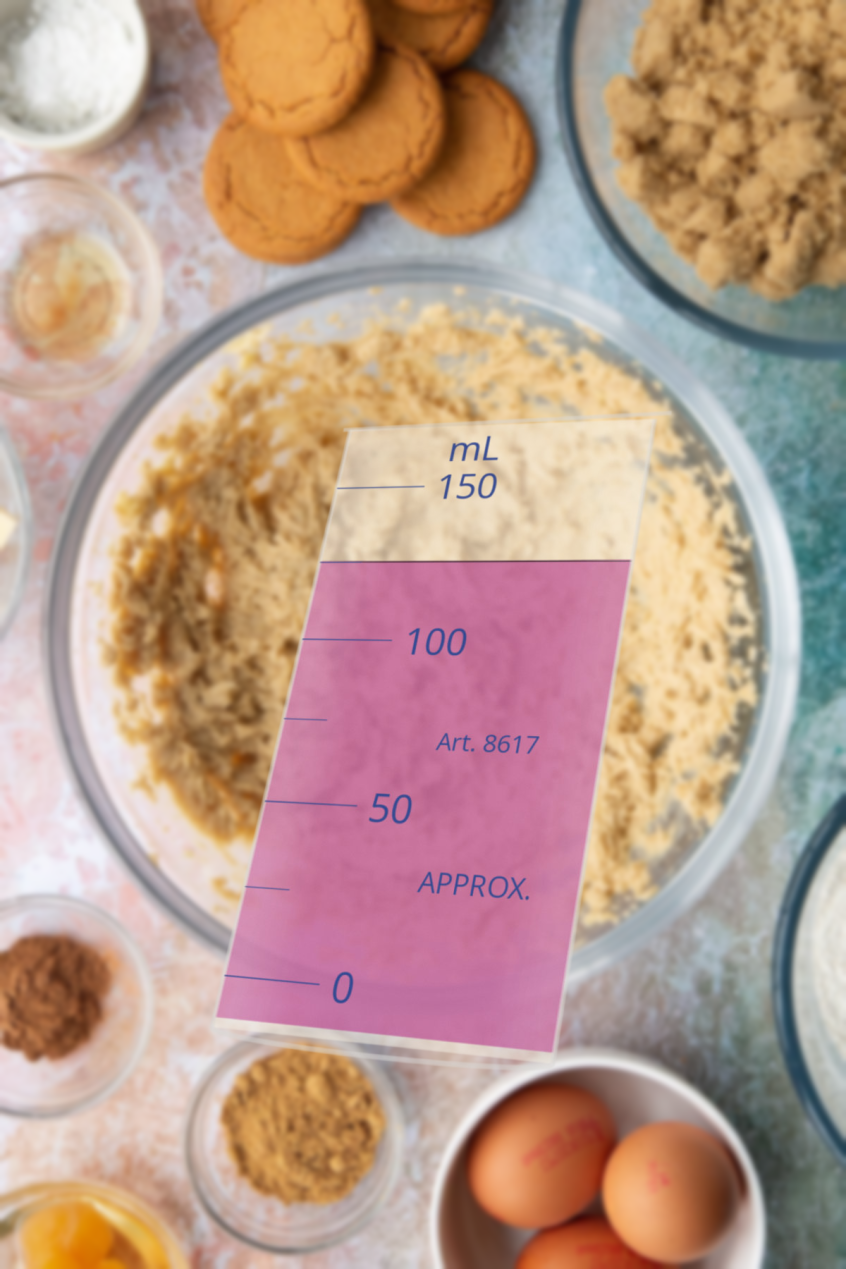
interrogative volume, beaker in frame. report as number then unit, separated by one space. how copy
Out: 125 mL
